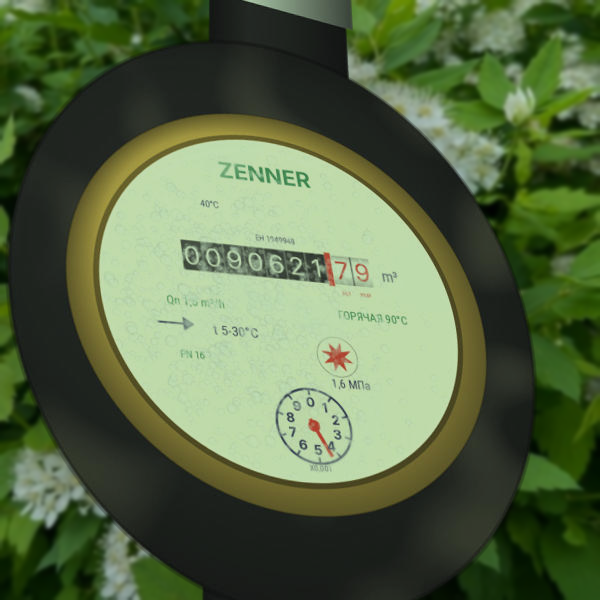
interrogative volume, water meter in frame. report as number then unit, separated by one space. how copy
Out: 90621.794 m³
